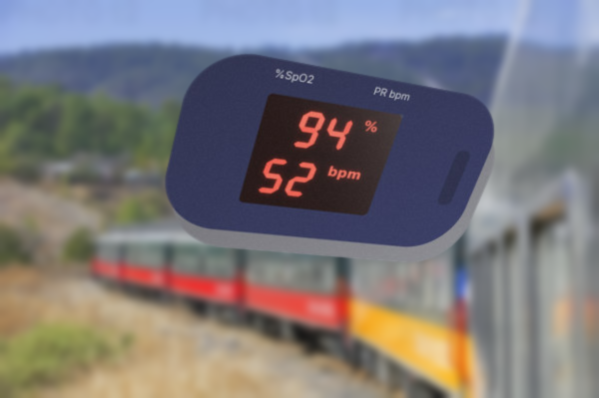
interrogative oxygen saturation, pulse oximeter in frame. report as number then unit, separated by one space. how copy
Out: 94 %
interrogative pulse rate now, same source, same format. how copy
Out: 52 bpm
